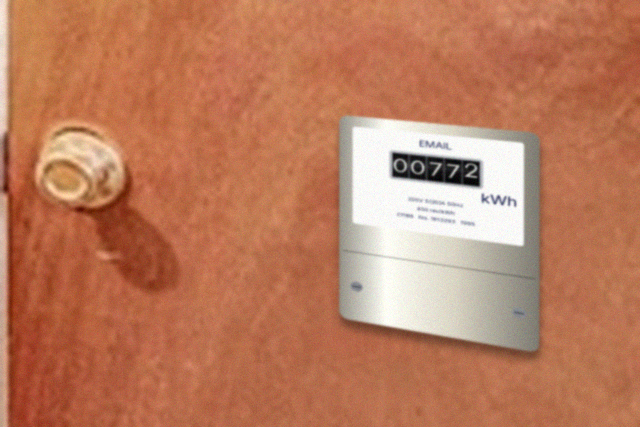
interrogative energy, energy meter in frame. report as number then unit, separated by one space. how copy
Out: 772 kWh
